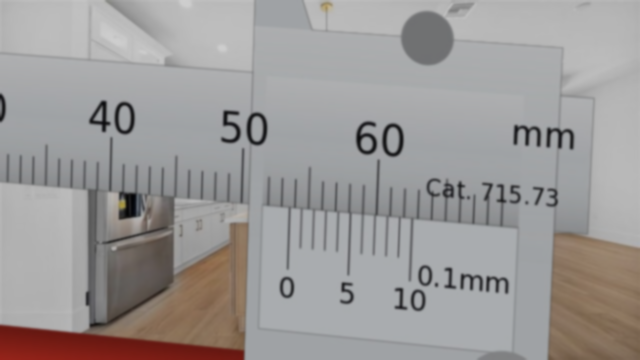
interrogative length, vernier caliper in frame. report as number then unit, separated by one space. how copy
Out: 53.6 mm
